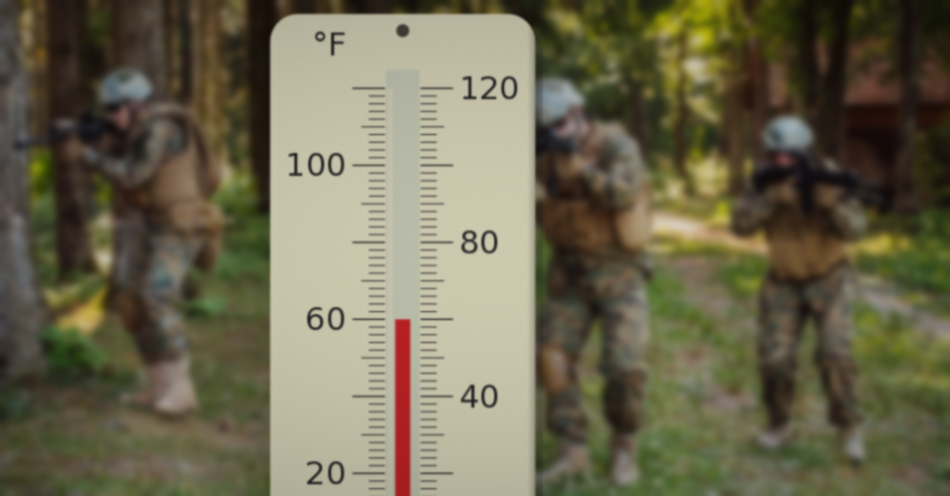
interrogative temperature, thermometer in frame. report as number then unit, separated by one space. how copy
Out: 60 °F
